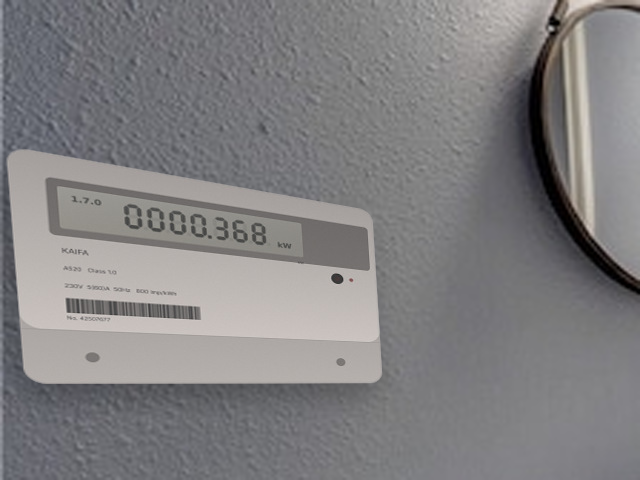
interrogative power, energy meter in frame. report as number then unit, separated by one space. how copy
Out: 0.368 kW
